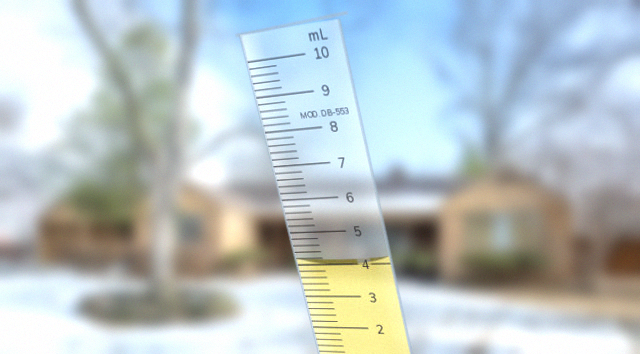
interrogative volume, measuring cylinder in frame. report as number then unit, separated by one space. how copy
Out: 4 mL
